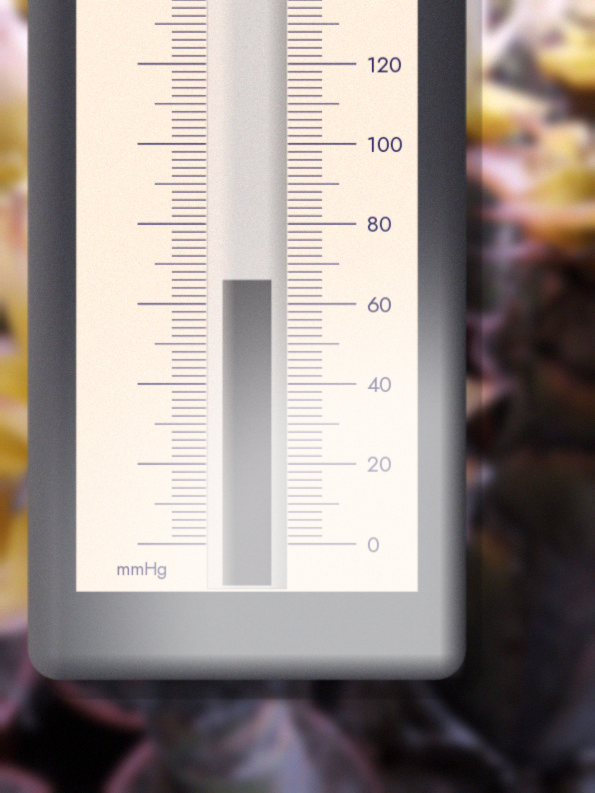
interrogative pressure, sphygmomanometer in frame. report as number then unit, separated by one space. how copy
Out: 66 mmHg
